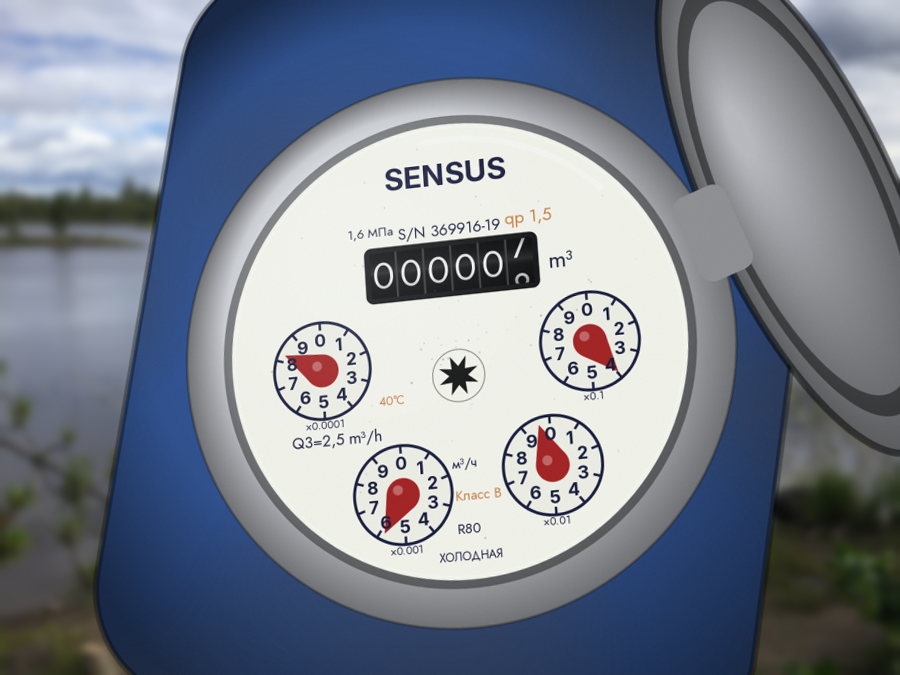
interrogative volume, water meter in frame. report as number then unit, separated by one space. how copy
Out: 7.3958 m³
